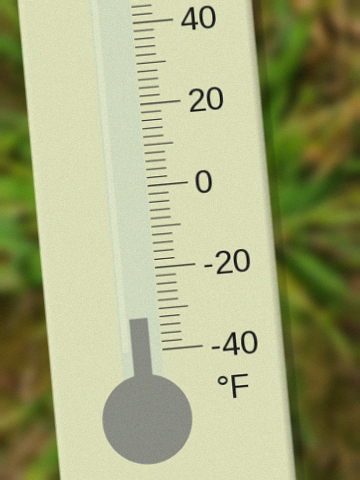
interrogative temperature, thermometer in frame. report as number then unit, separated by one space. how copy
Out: -32 °F
